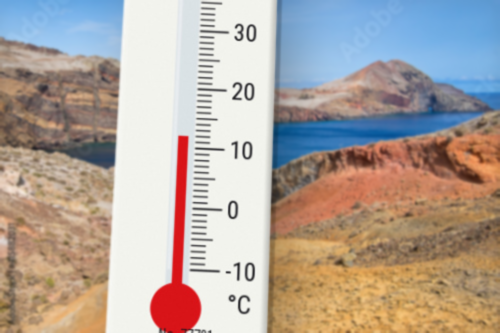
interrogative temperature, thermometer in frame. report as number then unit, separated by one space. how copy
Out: 12 °C
